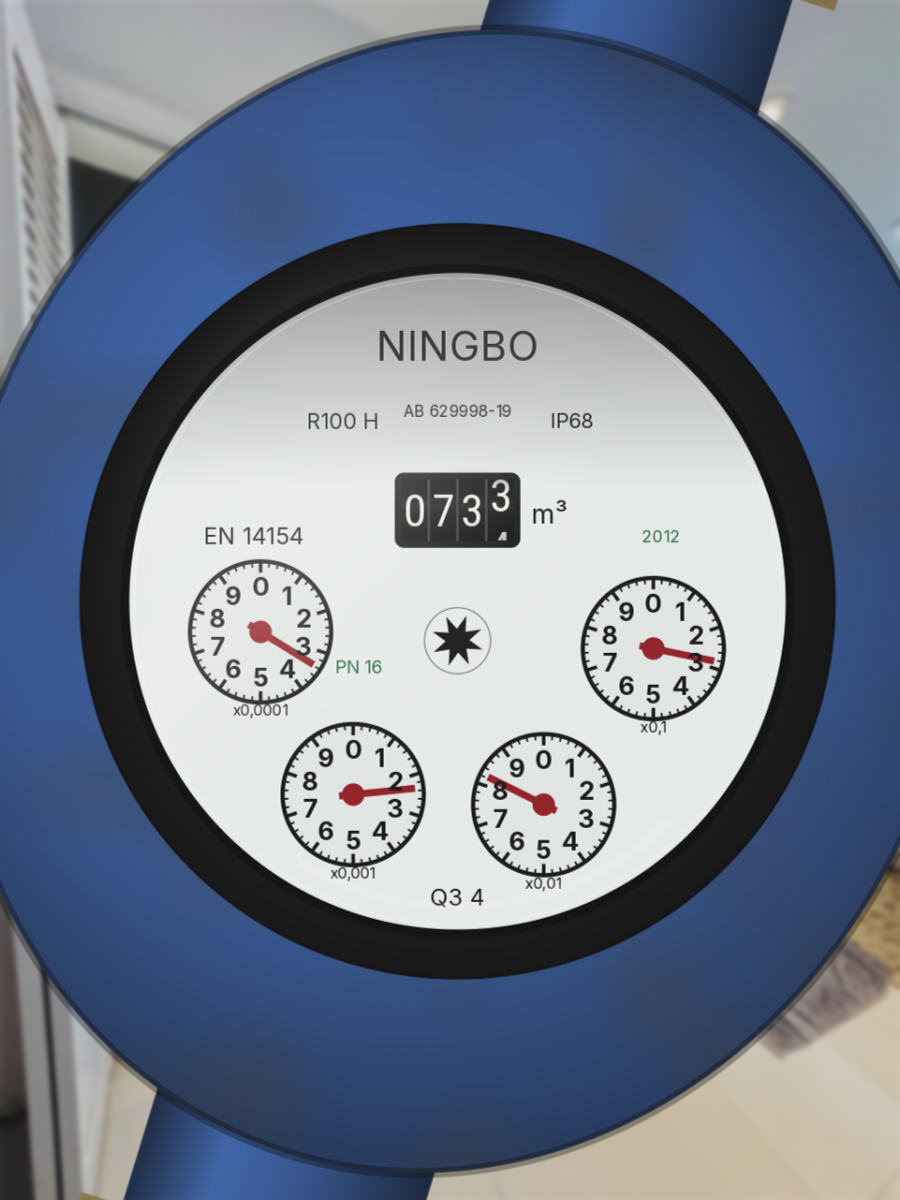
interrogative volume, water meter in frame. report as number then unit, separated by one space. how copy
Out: 733.2823 m³
